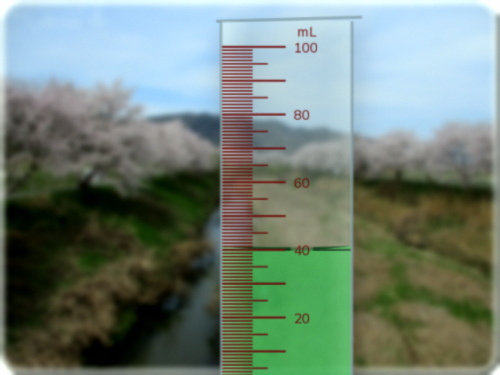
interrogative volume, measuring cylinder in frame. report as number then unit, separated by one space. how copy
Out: 40 mL
